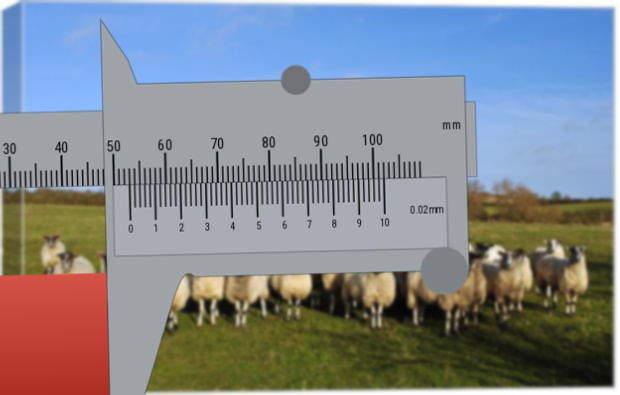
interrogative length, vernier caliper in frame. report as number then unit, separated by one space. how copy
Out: 53.0 mm
